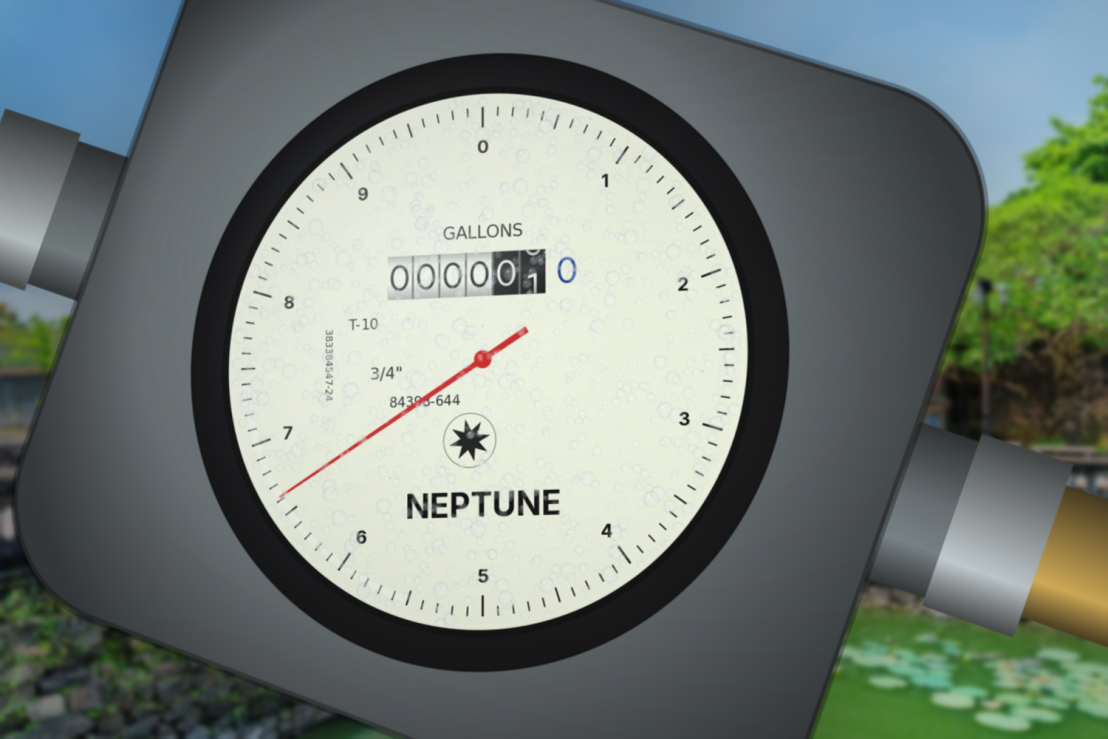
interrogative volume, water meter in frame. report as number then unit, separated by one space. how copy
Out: 6.6 gal
